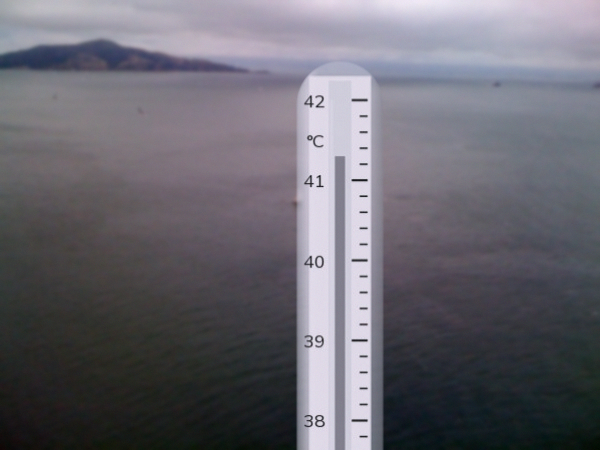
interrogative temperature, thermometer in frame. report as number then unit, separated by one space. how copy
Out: 41.3 °C
